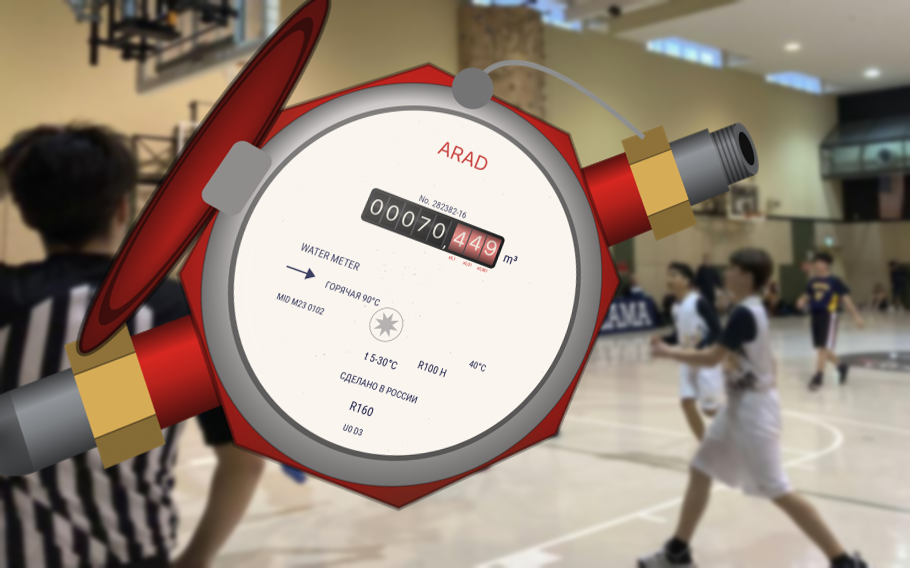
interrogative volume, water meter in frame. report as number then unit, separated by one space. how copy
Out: 70.449 m³
